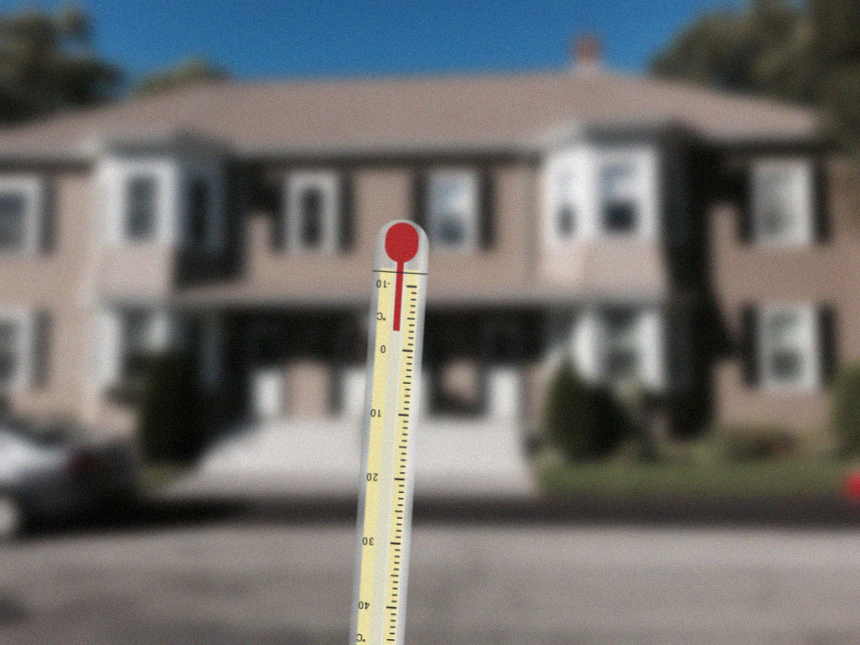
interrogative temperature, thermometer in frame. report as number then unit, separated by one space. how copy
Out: -3 °C
